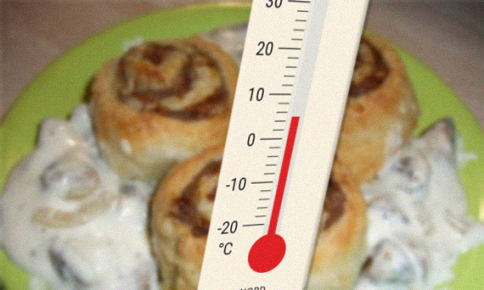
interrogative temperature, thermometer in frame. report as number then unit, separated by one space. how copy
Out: 5 °C
